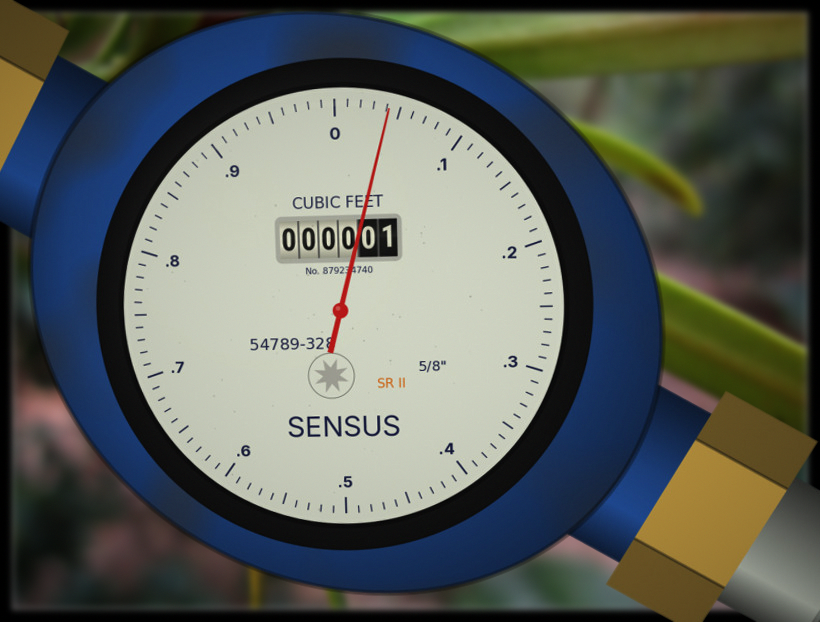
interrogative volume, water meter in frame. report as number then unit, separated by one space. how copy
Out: 1.04 ft³
